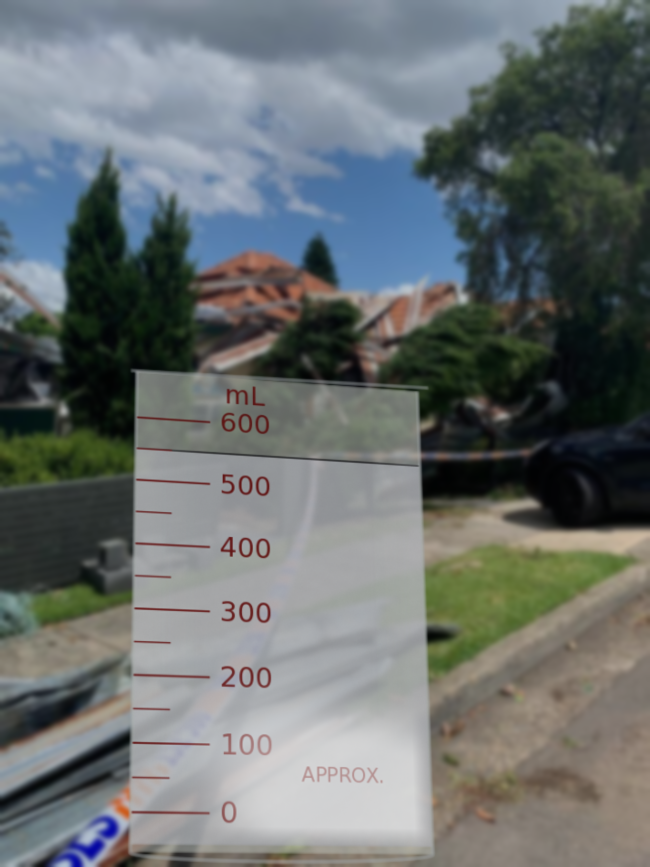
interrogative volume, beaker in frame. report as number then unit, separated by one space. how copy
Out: 550 mL
